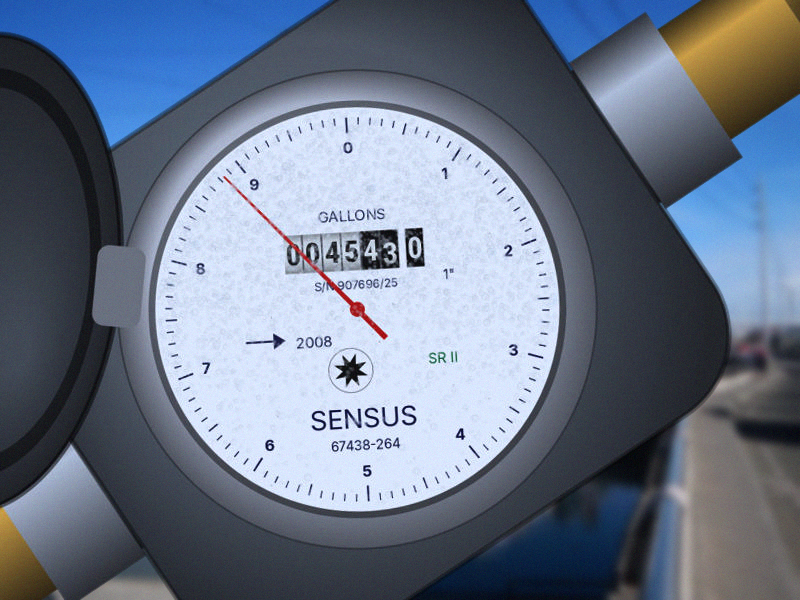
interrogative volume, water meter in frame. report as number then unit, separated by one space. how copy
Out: 45428.8 gal
